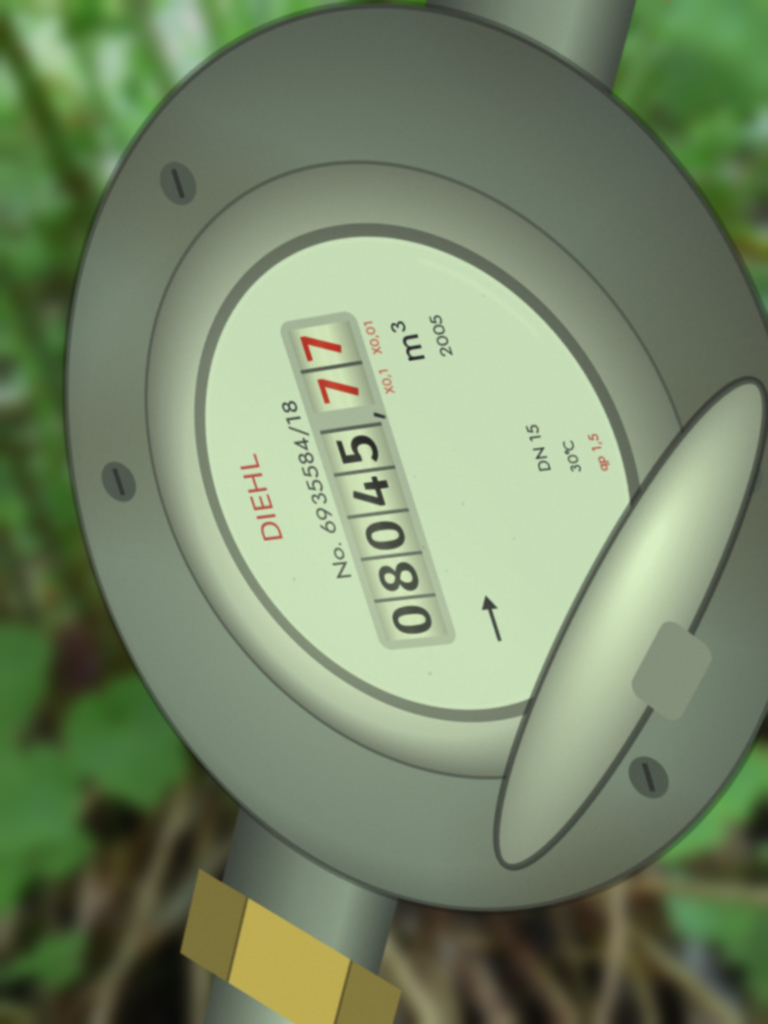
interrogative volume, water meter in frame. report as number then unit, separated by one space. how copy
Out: 8045.77 m³
